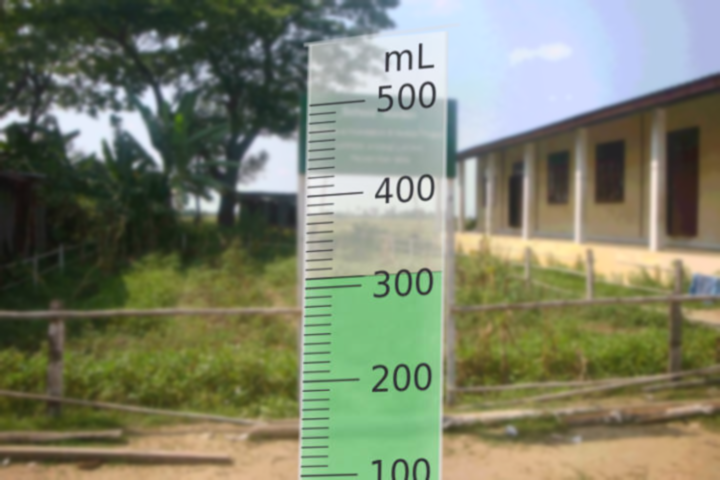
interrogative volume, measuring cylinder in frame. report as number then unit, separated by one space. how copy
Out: 310 mL
